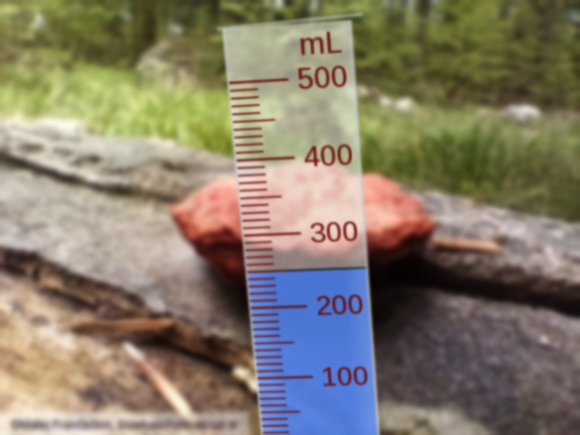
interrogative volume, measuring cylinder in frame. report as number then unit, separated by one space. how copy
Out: 250 mL
